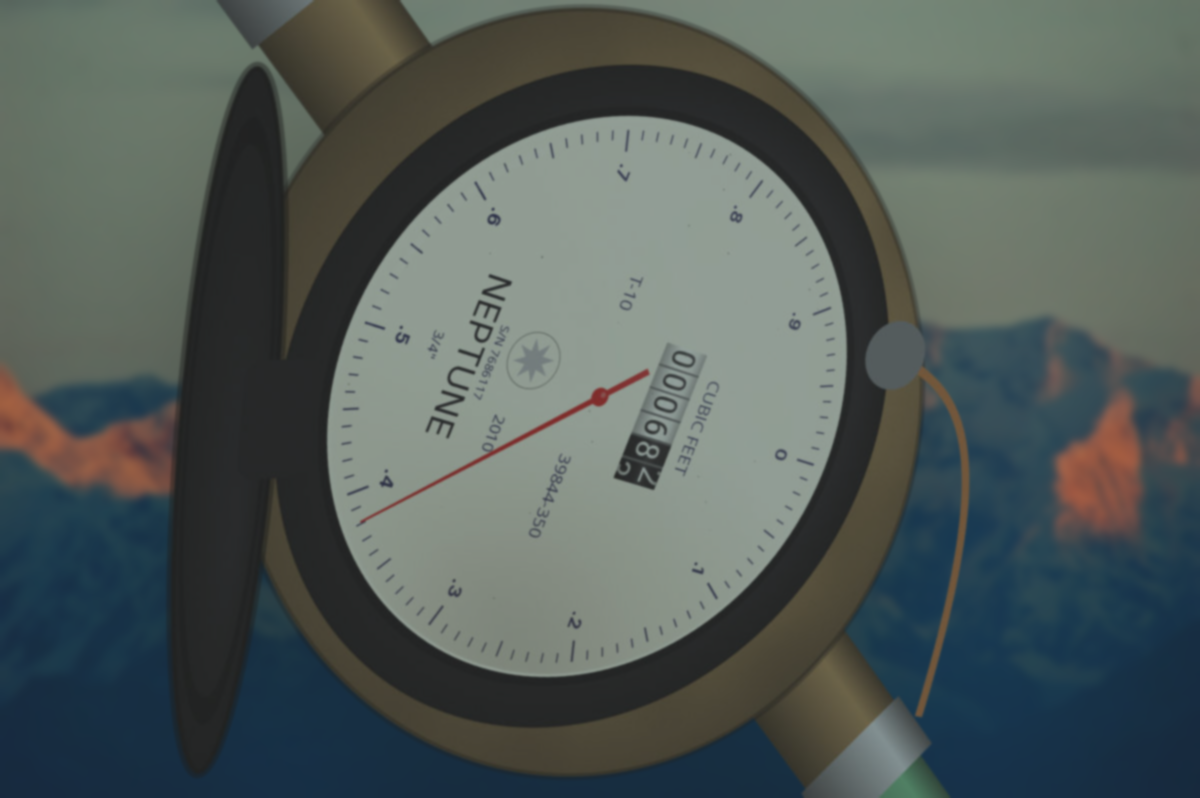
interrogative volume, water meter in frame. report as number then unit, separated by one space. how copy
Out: 682.38 ft³
